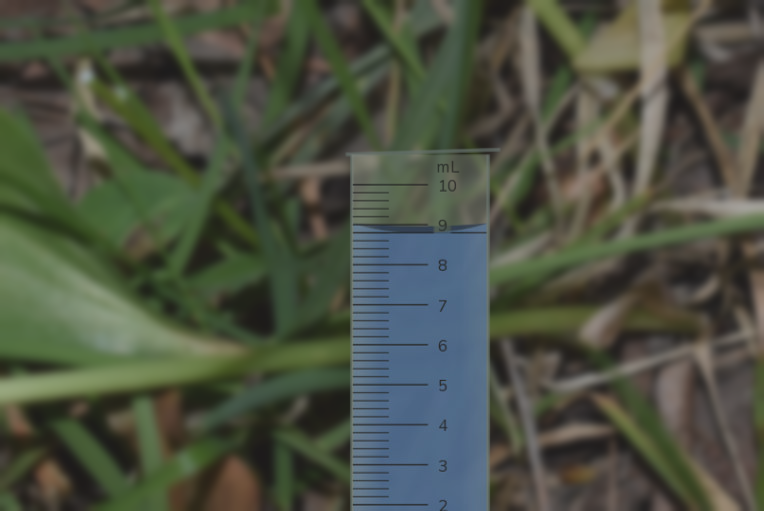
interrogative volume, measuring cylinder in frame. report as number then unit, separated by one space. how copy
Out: 8.8 mL
